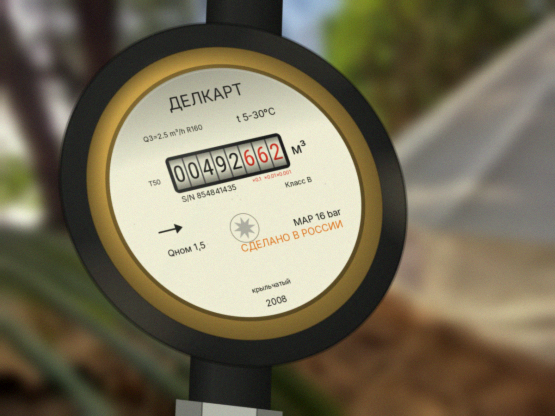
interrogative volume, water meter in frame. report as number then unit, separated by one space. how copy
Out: 492.662 m³
